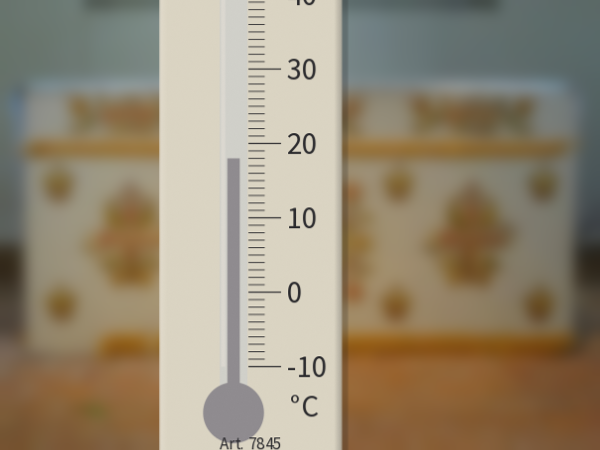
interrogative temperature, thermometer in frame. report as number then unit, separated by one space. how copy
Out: 18 °C
